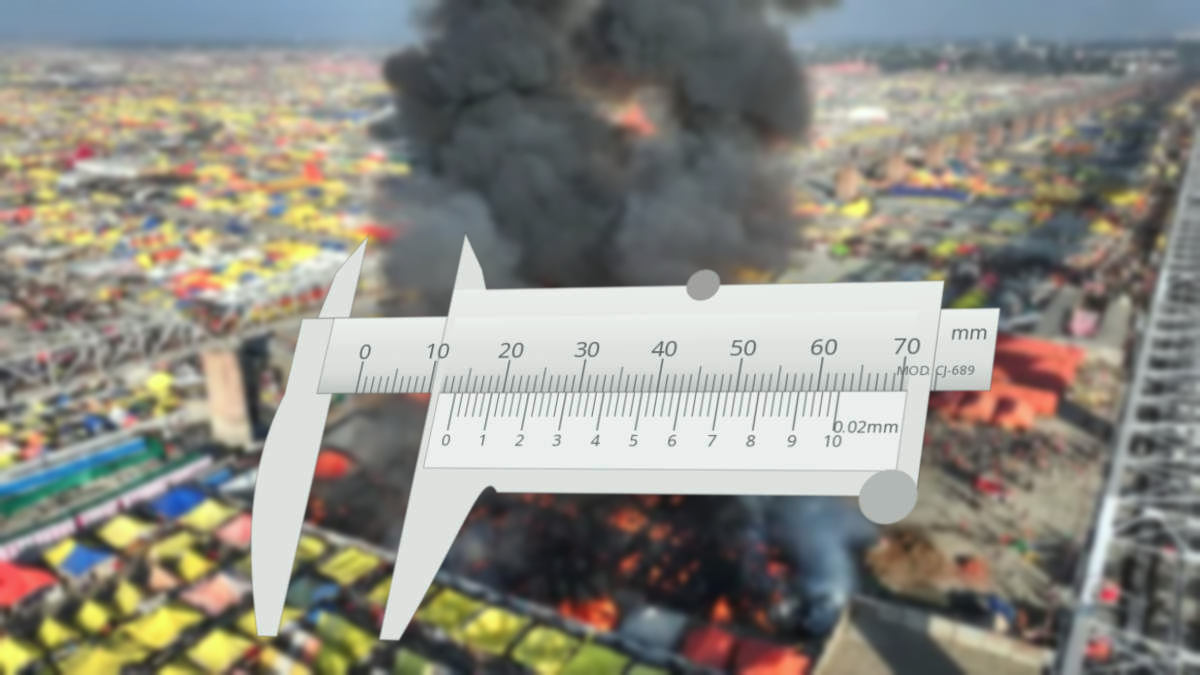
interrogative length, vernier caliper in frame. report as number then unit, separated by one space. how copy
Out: 13.6 mm
